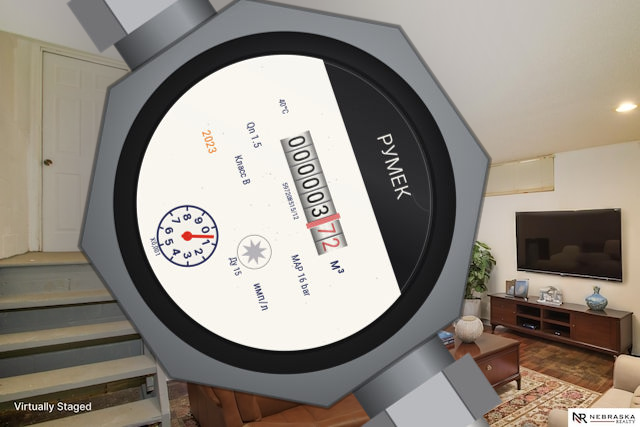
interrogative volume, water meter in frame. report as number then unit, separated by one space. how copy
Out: 3.720 m³
